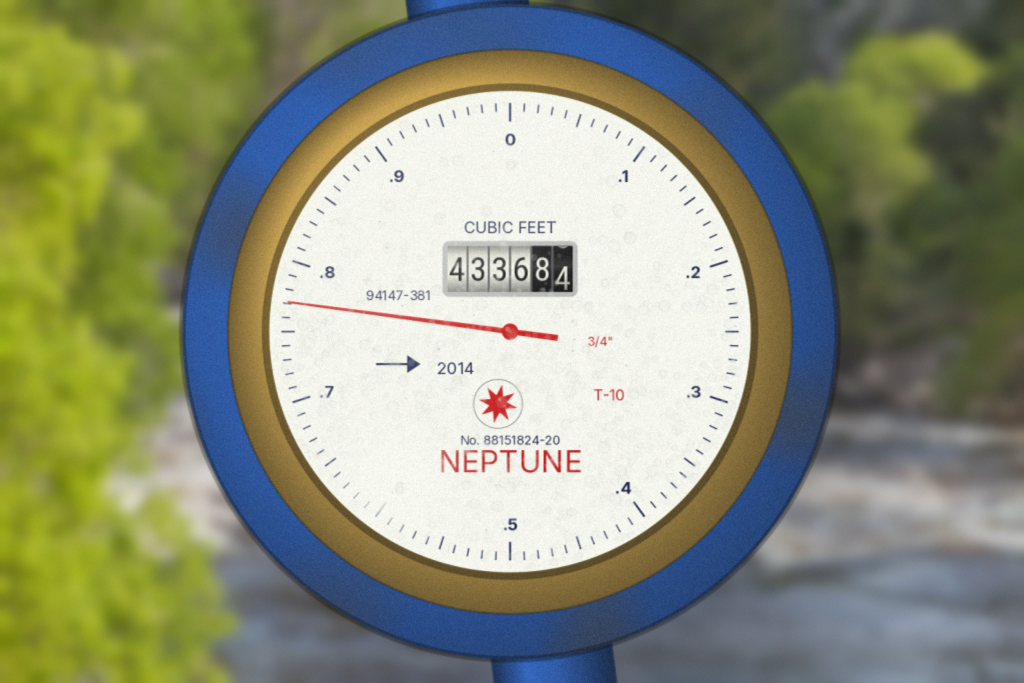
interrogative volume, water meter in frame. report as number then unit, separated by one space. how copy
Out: 433683.77 ft³
